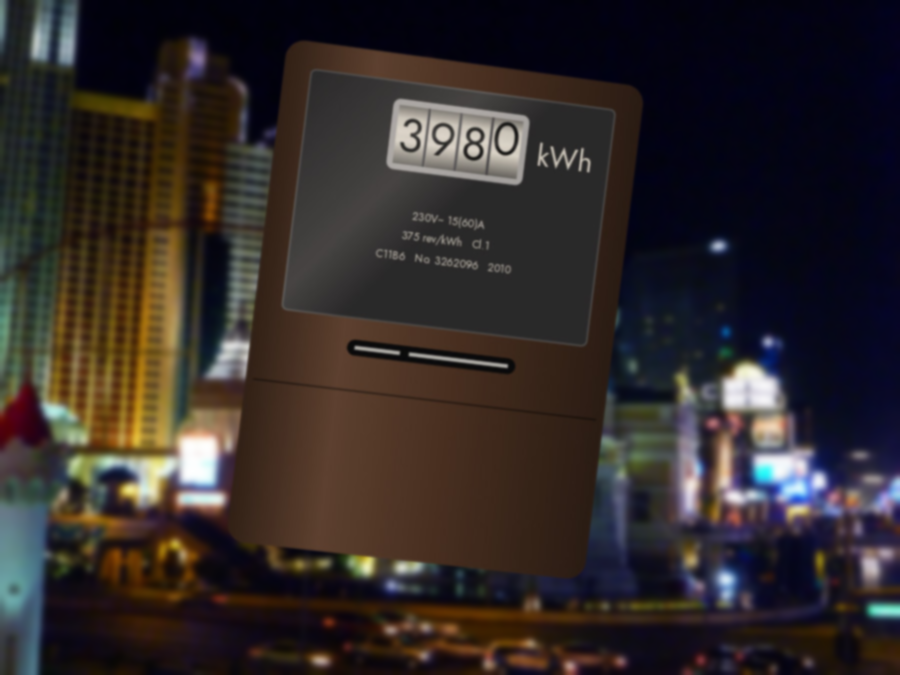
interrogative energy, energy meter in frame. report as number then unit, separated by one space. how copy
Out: 3980 kWh
